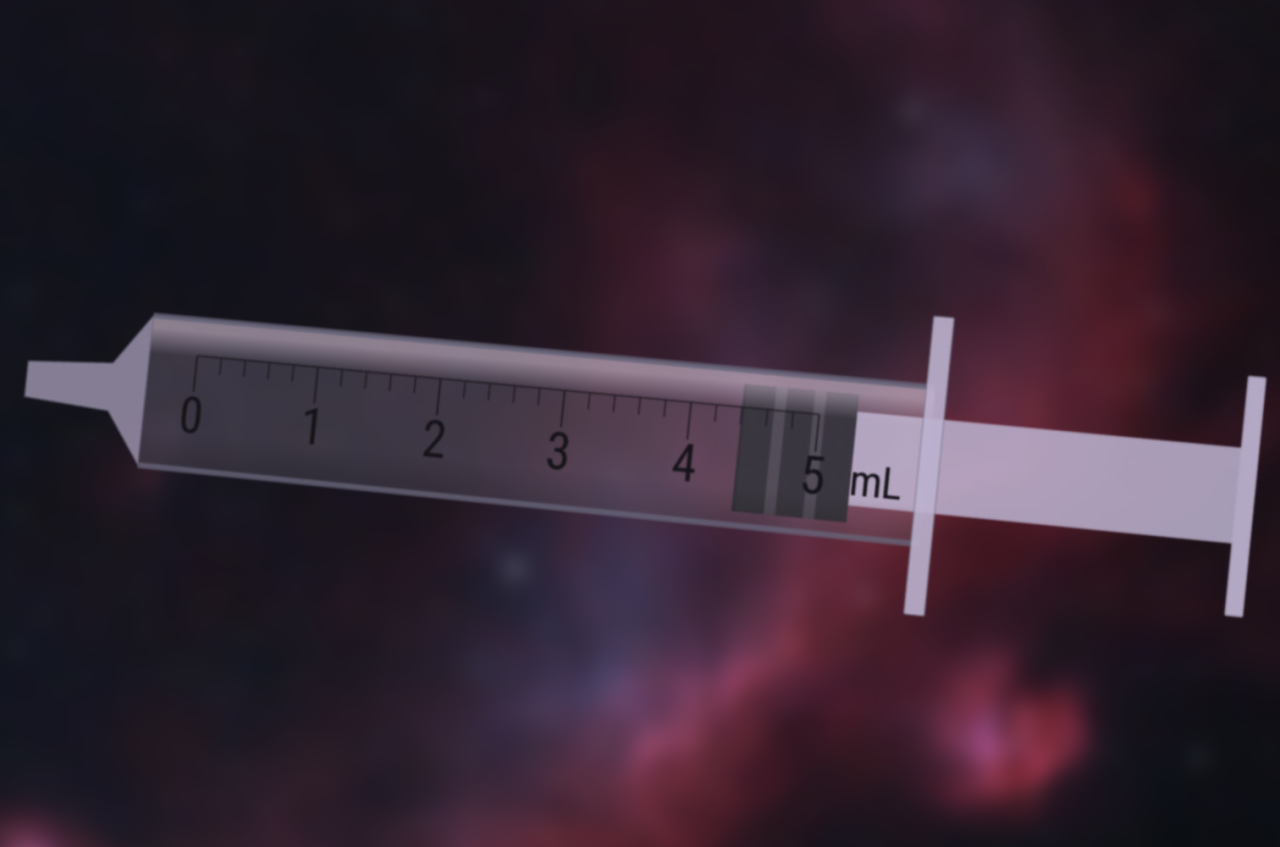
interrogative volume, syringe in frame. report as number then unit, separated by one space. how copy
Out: 4.4 mL
